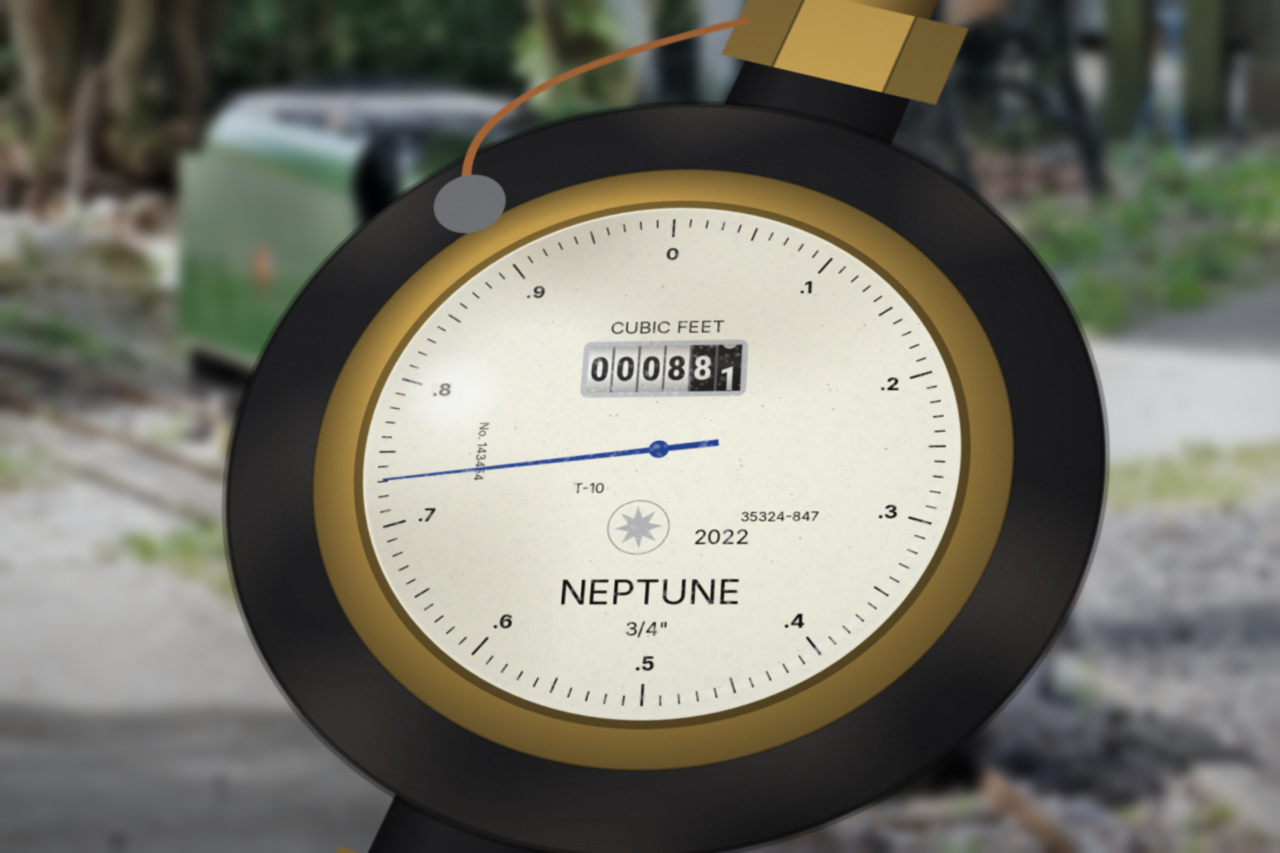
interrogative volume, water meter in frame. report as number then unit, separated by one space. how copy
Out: 880.73 ft³
